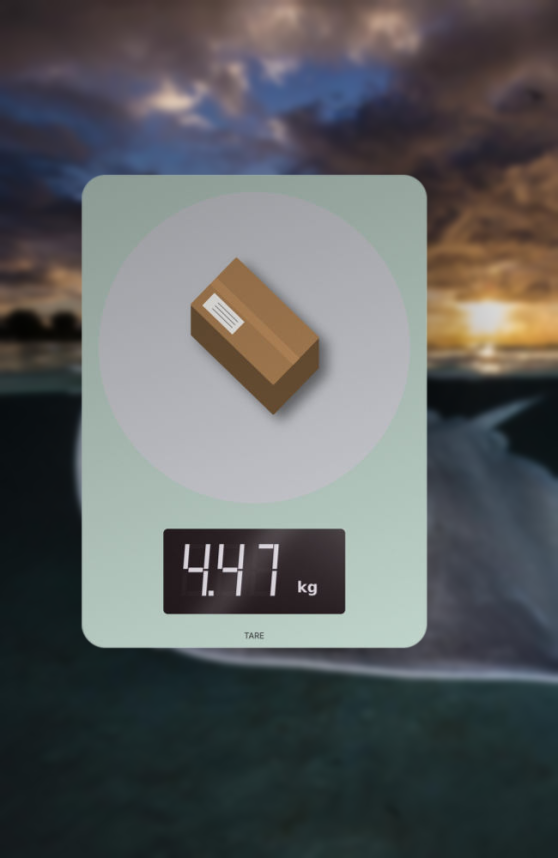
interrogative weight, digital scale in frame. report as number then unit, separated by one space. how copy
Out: 4.47 kg
